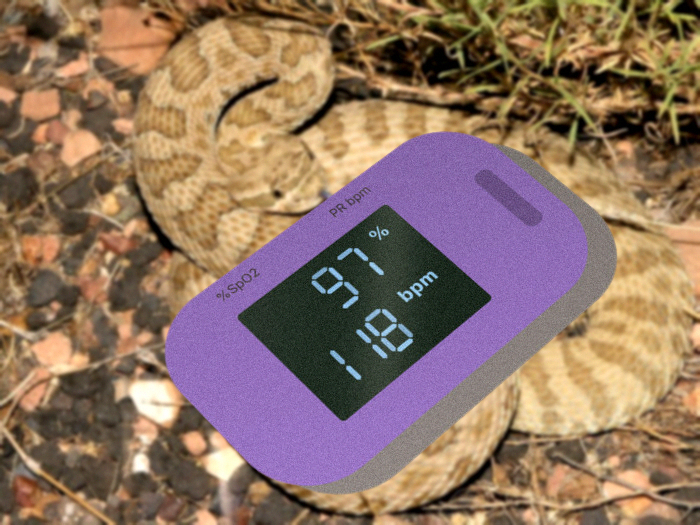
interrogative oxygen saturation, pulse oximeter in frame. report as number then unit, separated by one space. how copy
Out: 97 %
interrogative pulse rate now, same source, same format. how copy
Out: 118 bpm
